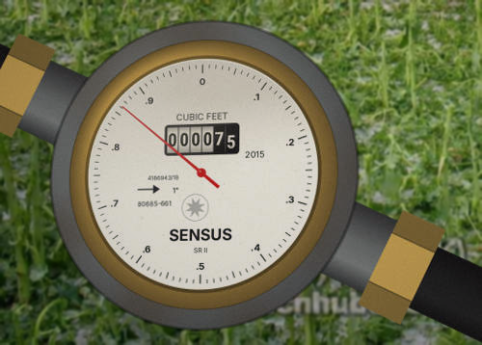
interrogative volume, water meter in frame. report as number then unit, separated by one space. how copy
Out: 74.86 ft³
